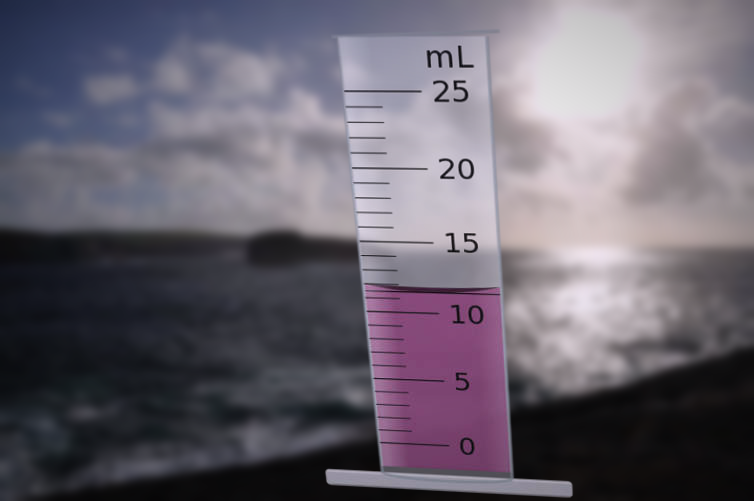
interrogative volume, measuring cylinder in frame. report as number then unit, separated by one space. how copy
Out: 11.5 mL
